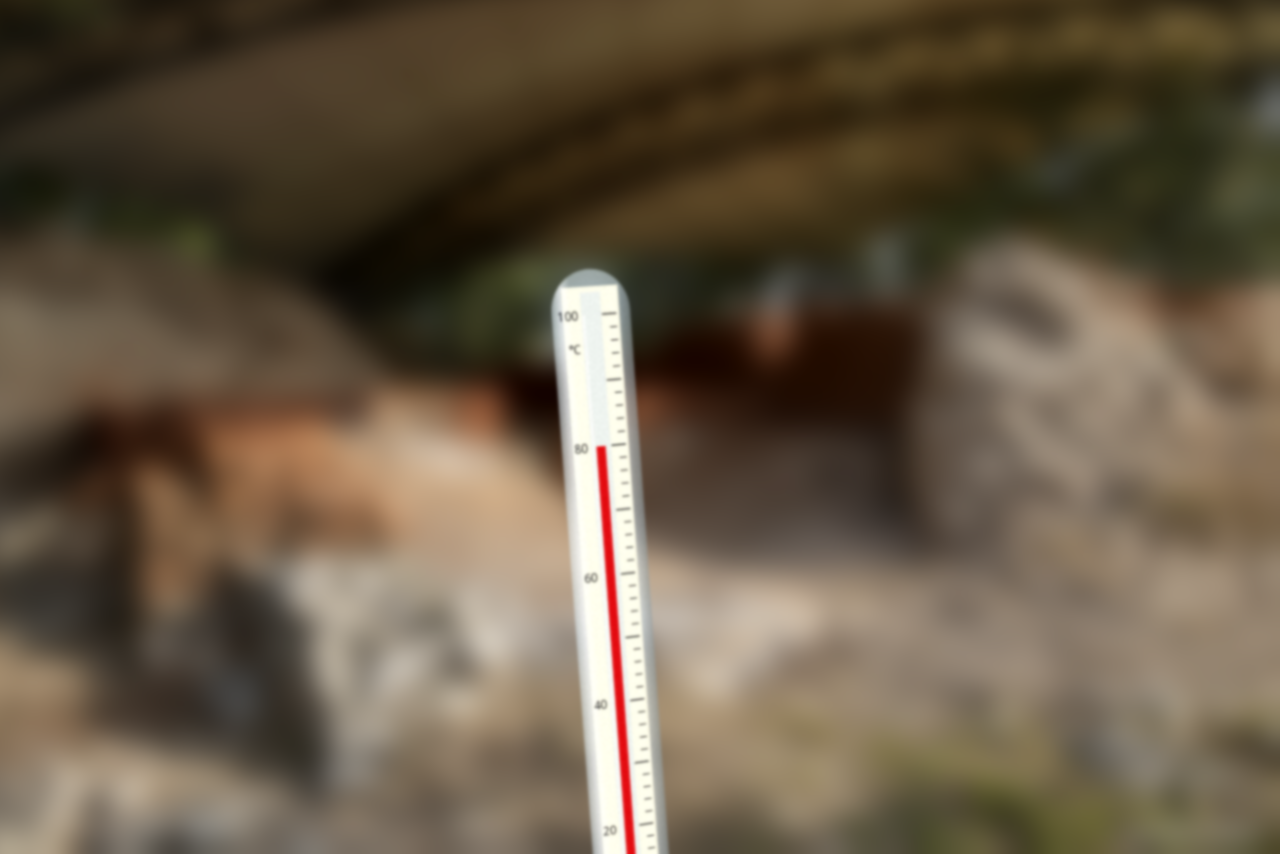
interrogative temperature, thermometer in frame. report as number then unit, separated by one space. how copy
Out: 80 °C
